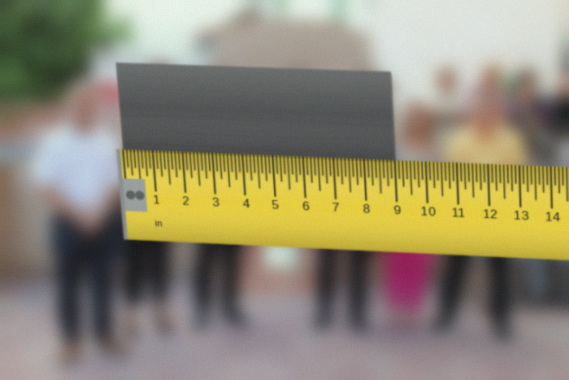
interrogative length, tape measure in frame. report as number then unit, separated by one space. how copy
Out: 9 in
